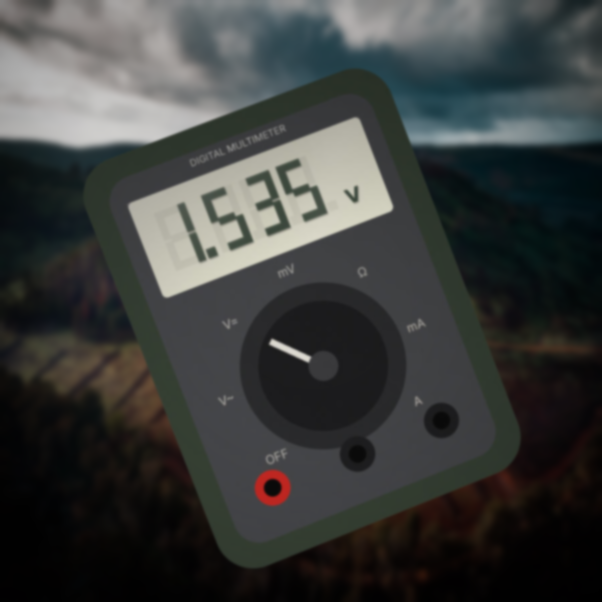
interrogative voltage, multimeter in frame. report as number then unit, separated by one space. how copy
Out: 1.535 V
